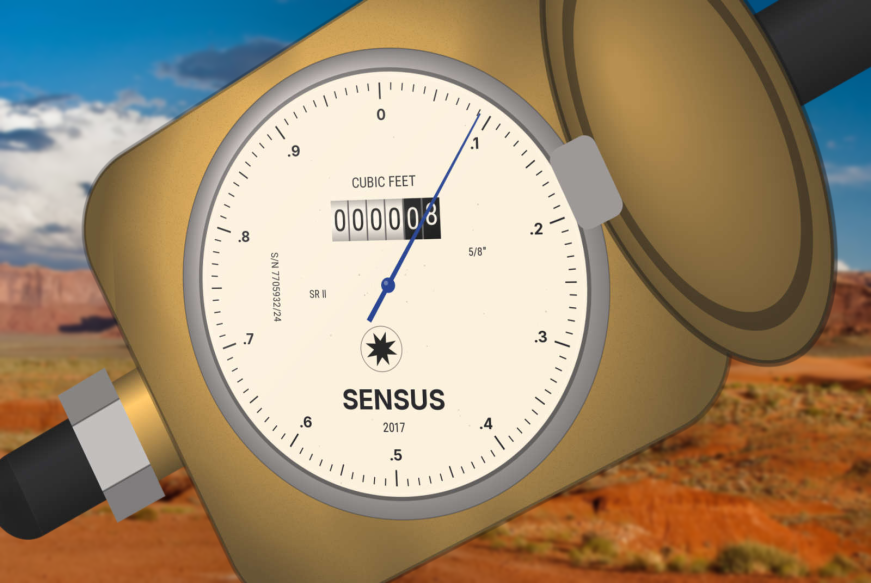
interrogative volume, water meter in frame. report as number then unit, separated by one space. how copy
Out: 8.09 ft³
